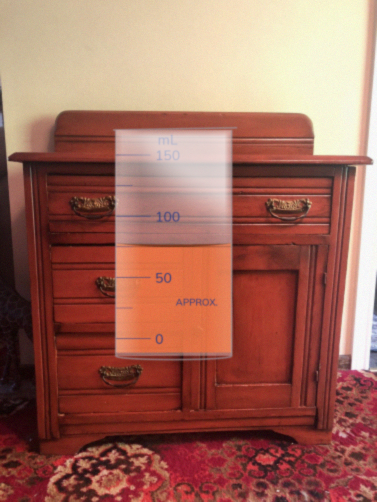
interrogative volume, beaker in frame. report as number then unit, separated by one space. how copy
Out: 75 mL
